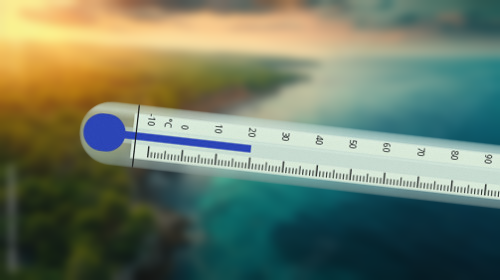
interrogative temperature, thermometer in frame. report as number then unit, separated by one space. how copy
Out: 20 °C
